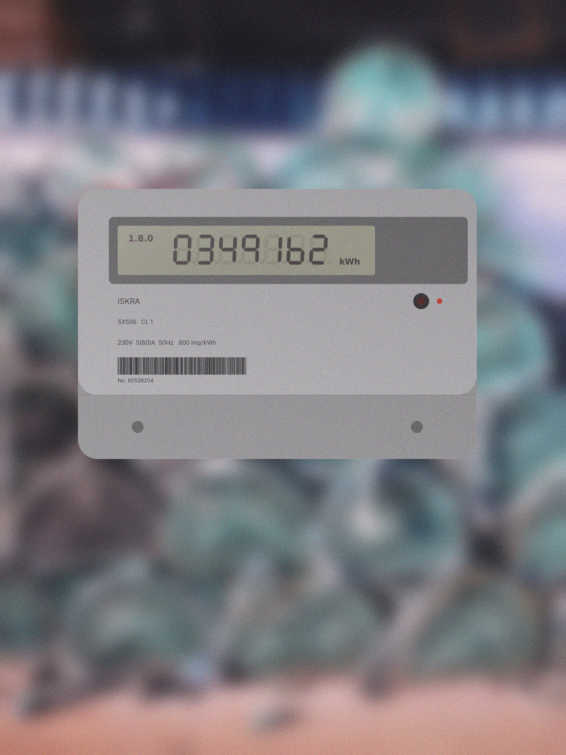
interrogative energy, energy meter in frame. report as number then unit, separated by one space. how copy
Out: 349162 kWh
